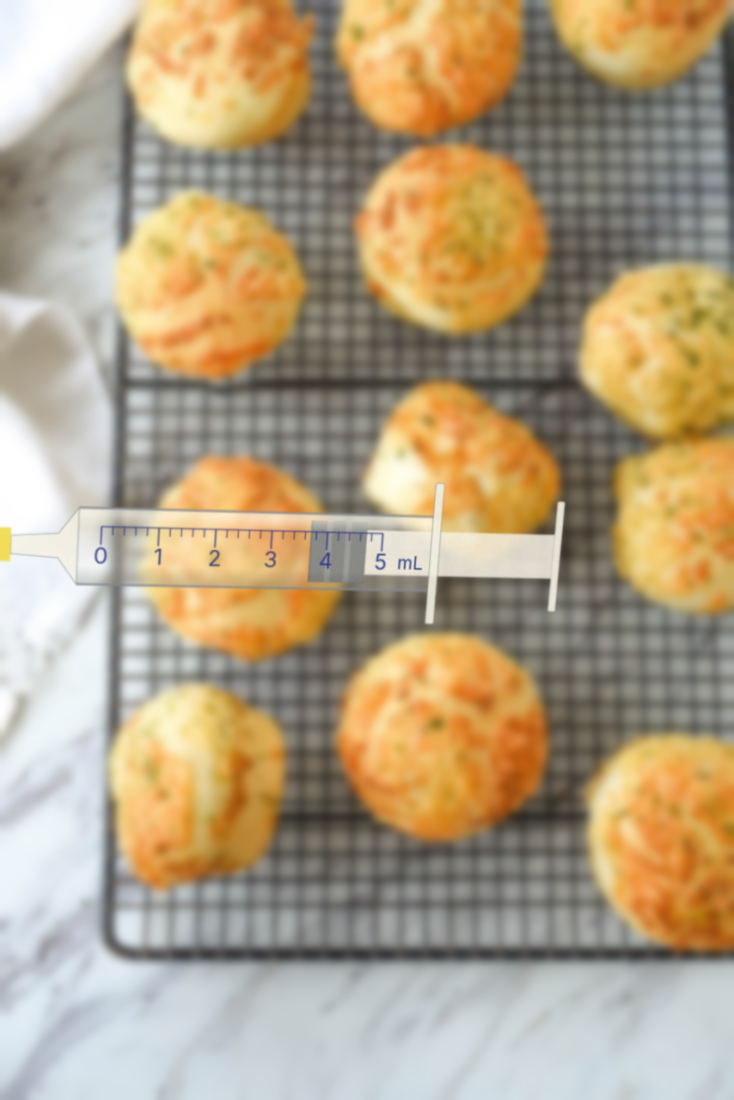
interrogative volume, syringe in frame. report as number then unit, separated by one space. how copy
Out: 3.7 mL
